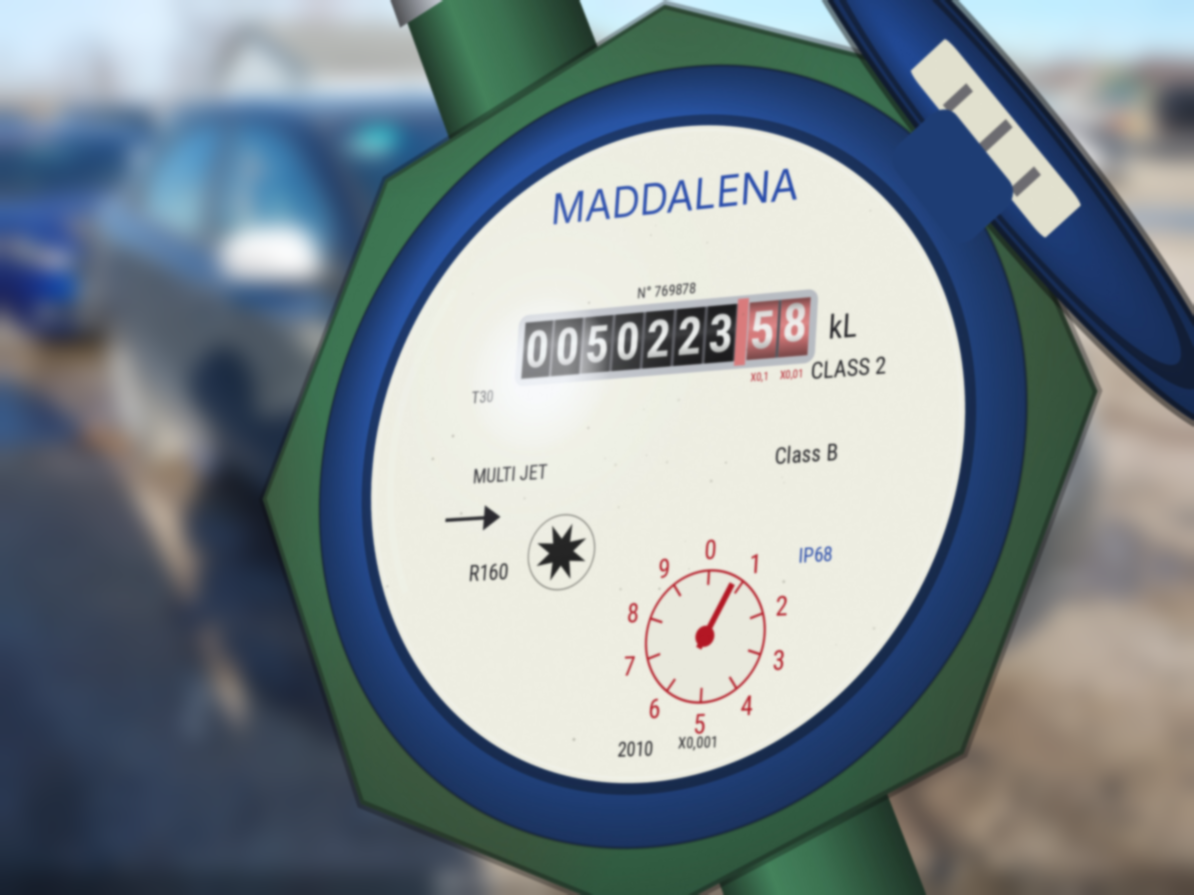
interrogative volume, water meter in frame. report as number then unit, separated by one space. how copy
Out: 50223.580 kL
